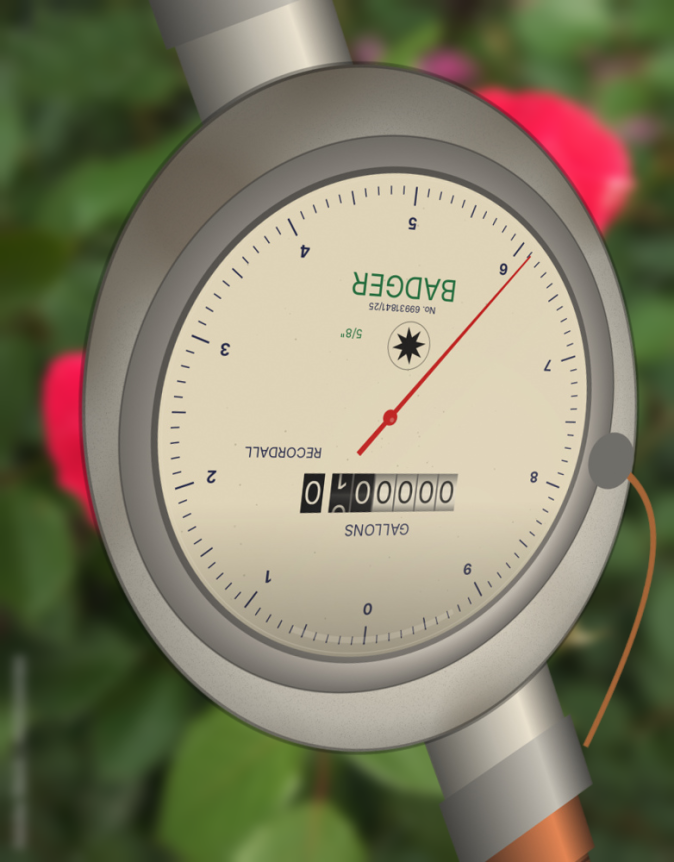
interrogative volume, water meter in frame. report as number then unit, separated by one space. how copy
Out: 6.1 gal
